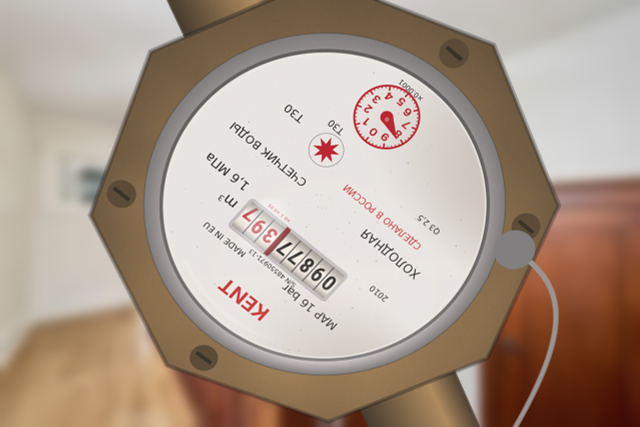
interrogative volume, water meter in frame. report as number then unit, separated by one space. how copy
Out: 9877.3968 m³
